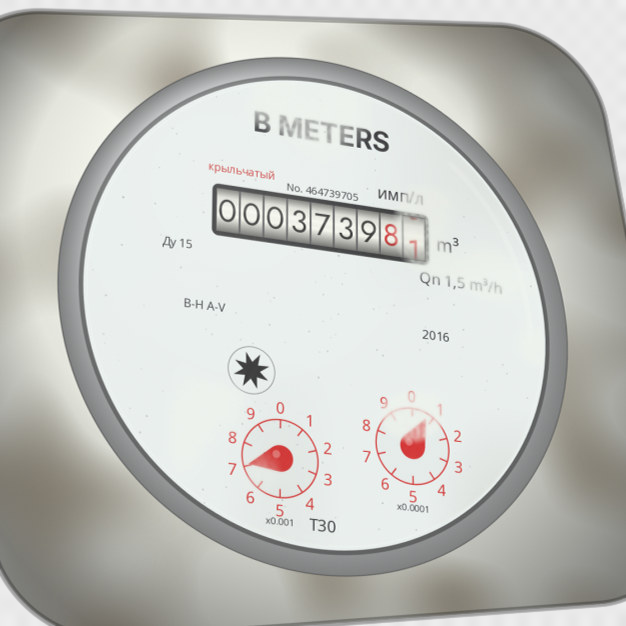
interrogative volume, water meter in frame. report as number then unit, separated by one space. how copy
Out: 3739.8070 m³
